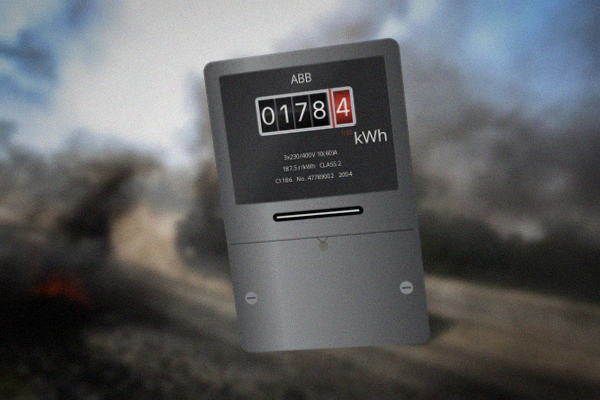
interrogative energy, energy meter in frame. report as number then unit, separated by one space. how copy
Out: 178.4 kWh
